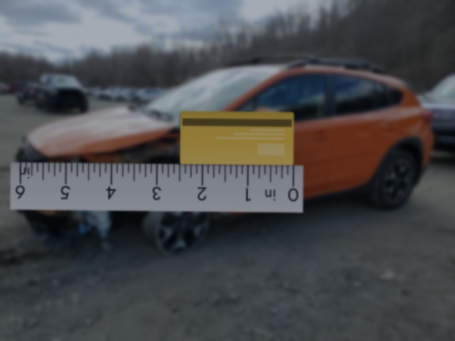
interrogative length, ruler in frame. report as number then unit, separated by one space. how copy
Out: 2.5 in
